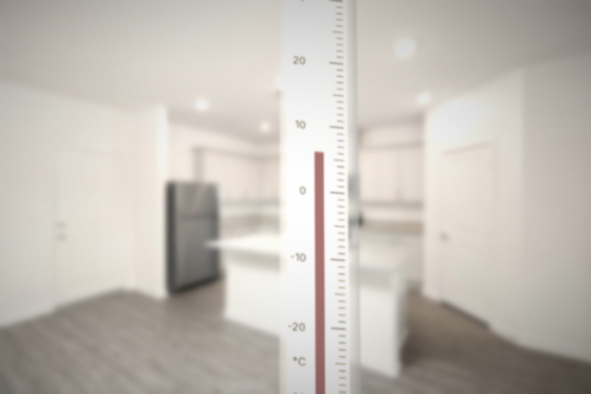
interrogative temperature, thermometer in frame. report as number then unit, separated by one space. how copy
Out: 6 °C
